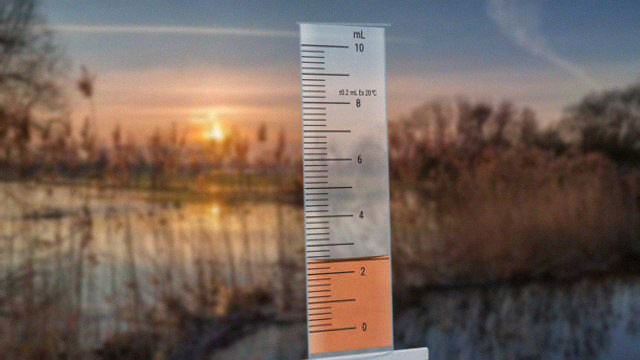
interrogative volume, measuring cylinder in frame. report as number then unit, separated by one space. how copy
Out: 2.4 mL
